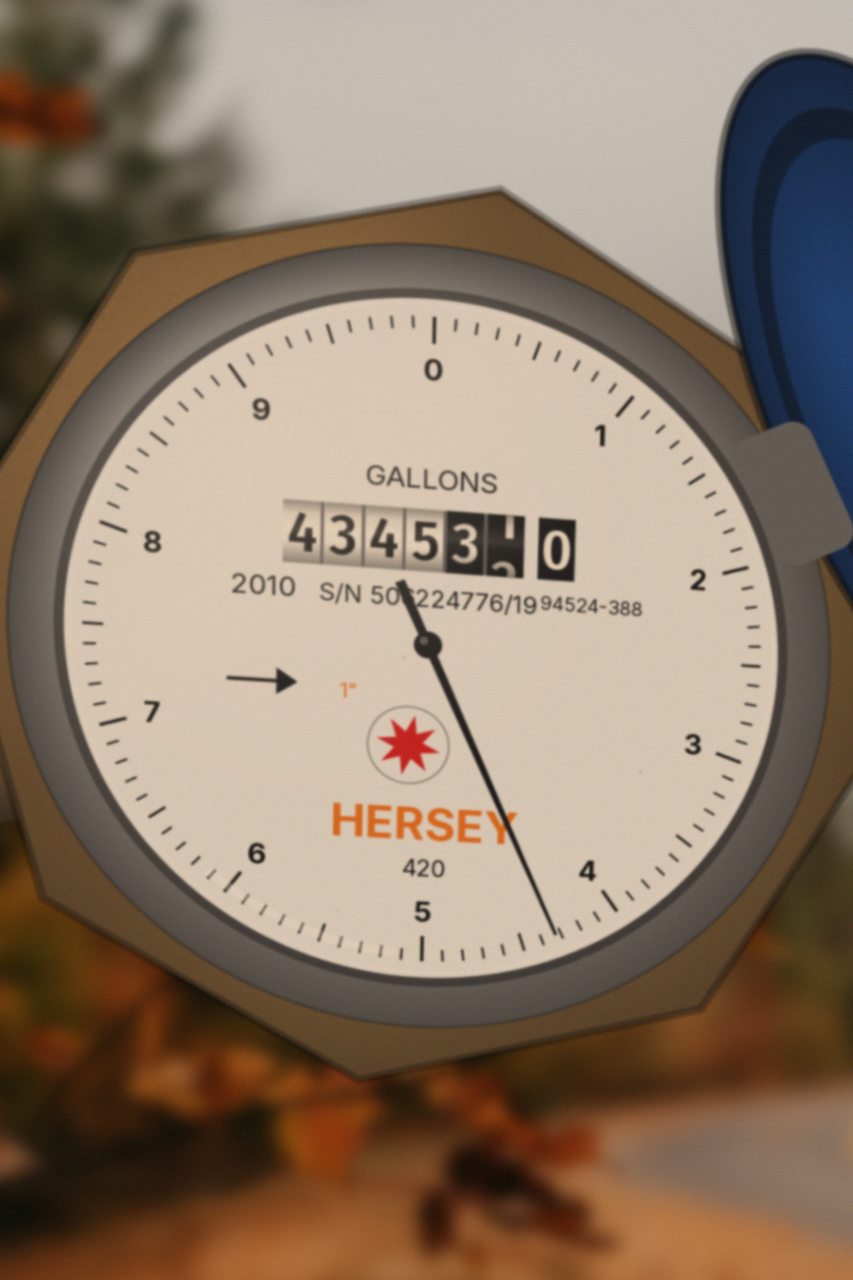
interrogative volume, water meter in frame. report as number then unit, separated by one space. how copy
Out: 4345314.3 gal
